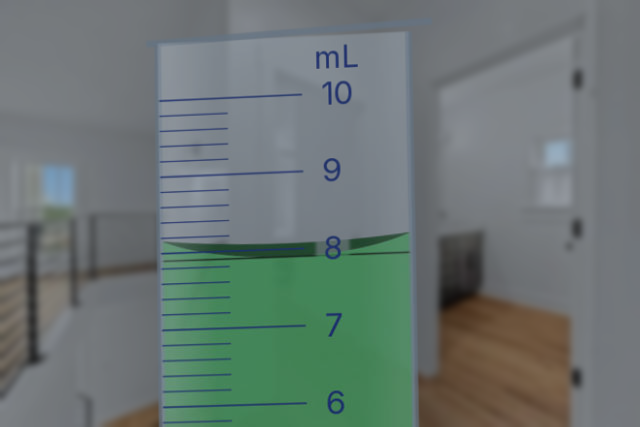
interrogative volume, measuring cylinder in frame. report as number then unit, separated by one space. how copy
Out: 7.9 mL
